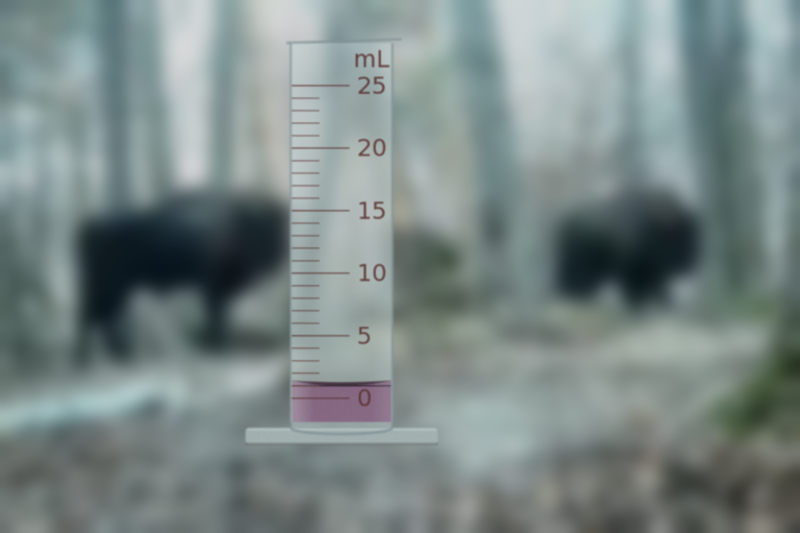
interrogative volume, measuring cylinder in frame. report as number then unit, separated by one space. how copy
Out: 1 mL
